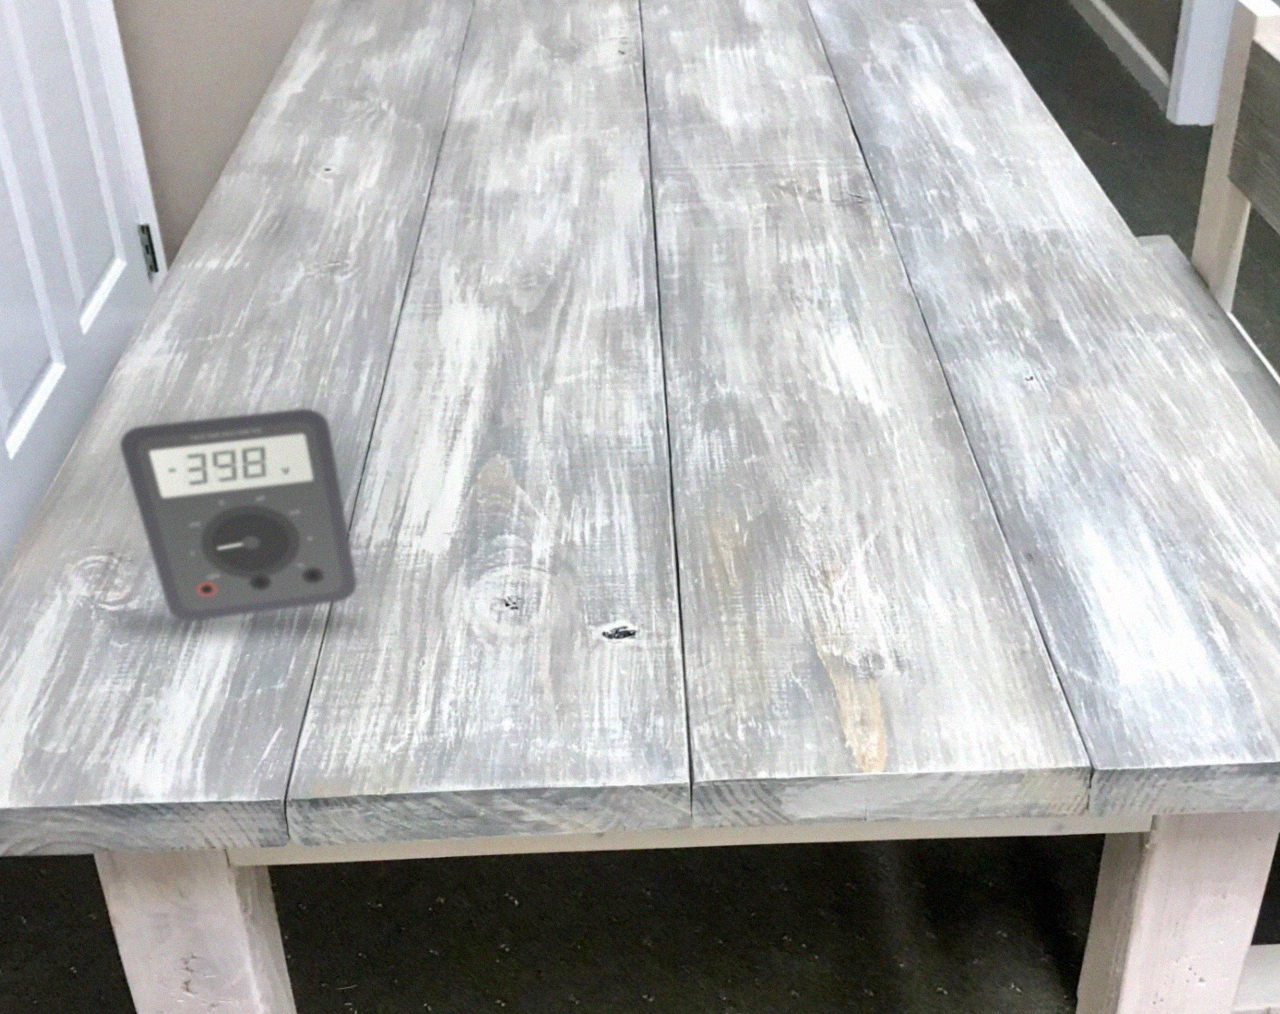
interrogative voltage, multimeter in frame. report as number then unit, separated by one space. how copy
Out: -398 V
